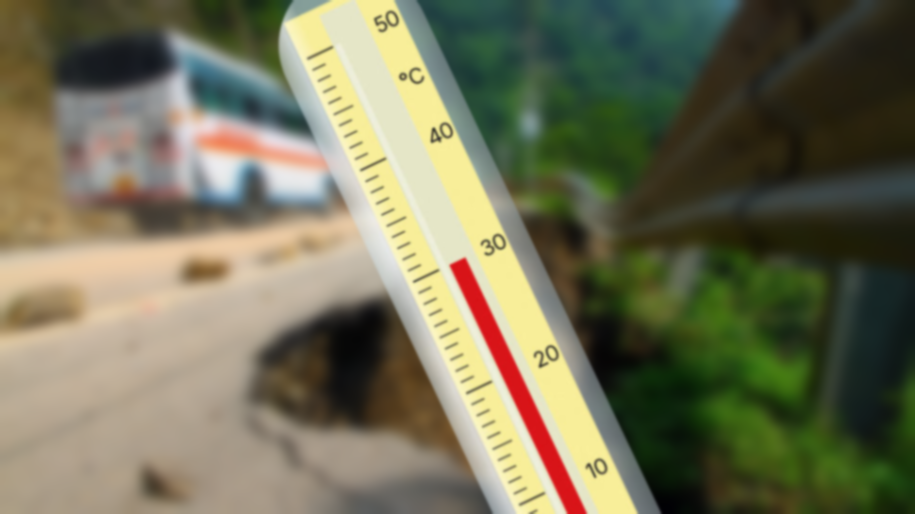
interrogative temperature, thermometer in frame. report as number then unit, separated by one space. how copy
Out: 30 °C
